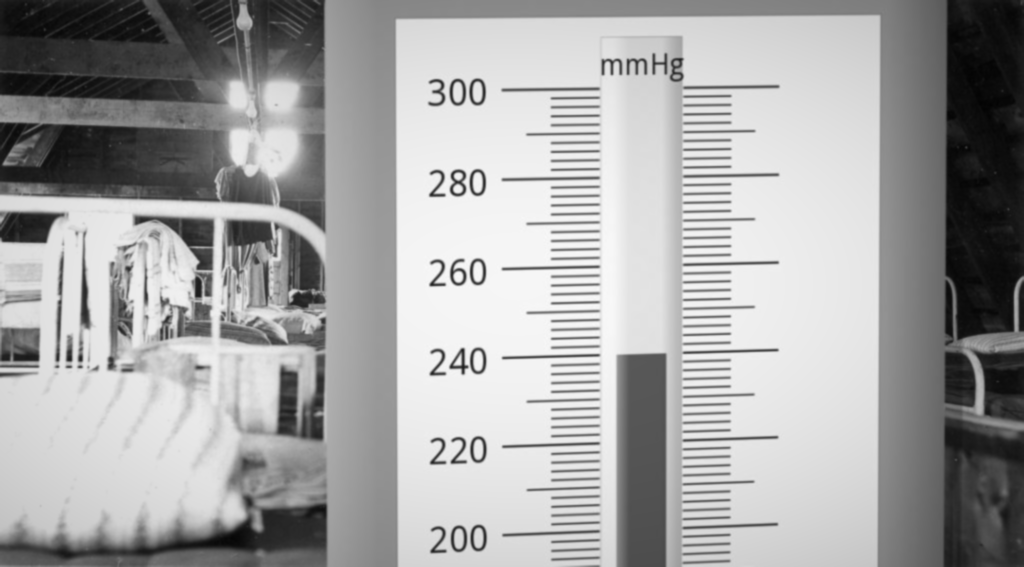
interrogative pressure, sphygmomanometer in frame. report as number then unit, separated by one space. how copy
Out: 240 mmHg
